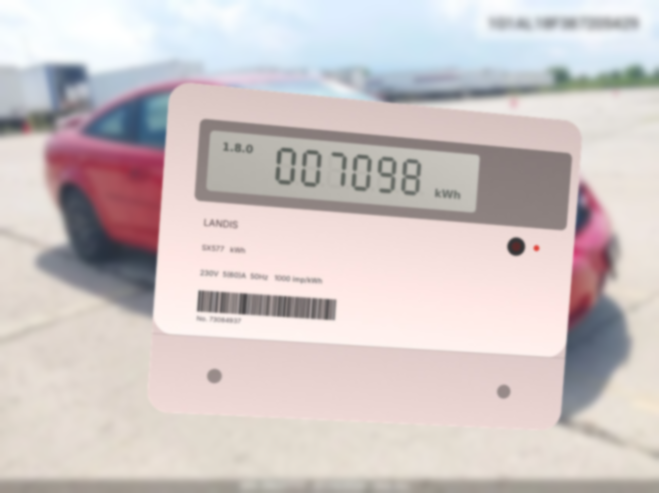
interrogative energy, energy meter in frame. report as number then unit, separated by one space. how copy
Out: 7098 kWh
